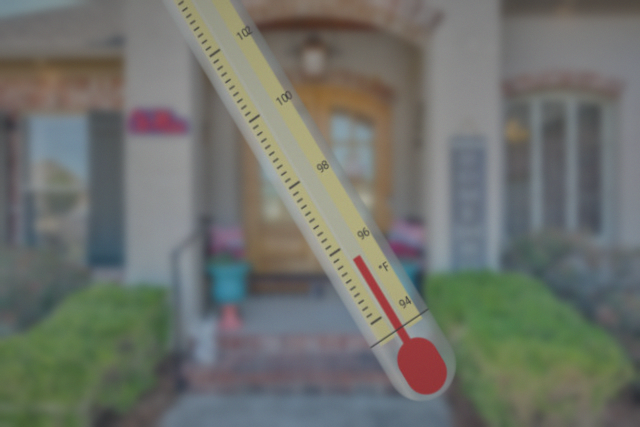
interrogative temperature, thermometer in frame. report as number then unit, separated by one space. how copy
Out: 95.6 °F
